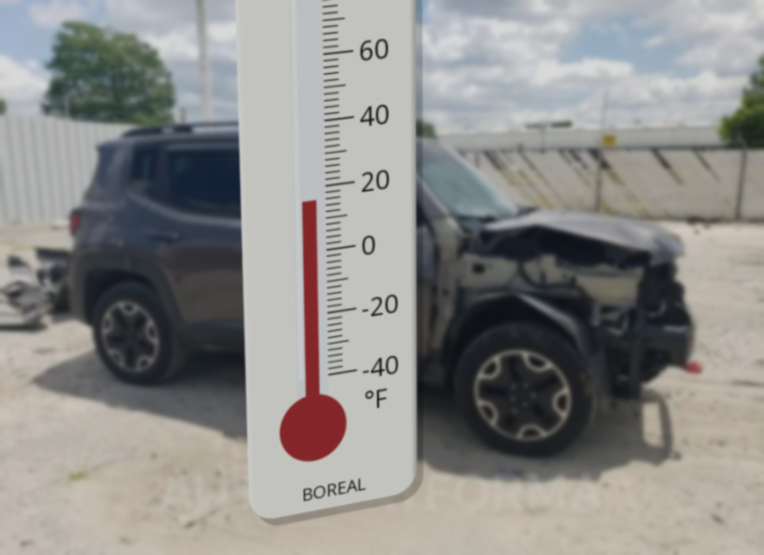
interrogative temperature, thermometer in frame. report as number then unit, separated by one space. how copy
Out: 16 °F
